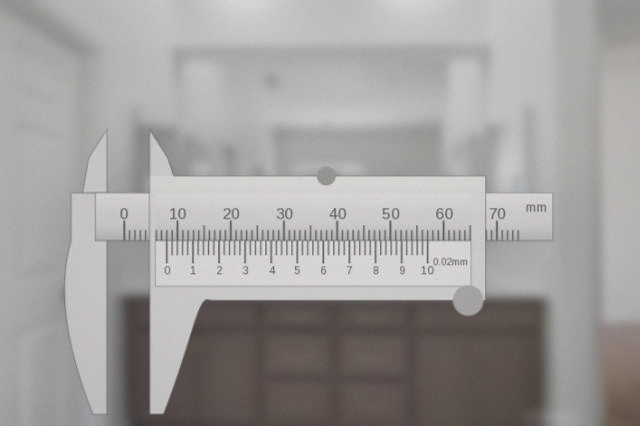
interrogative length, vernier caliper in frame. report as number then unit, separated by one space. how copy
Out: 8.0 mm
